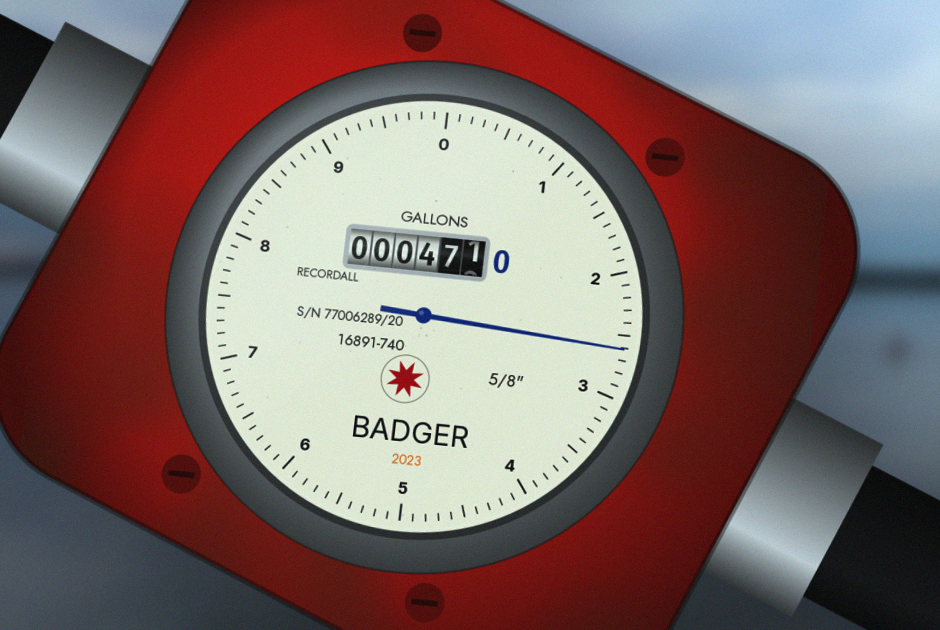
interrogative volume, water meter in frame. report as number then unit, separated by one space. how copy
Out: 4712.6 gal
